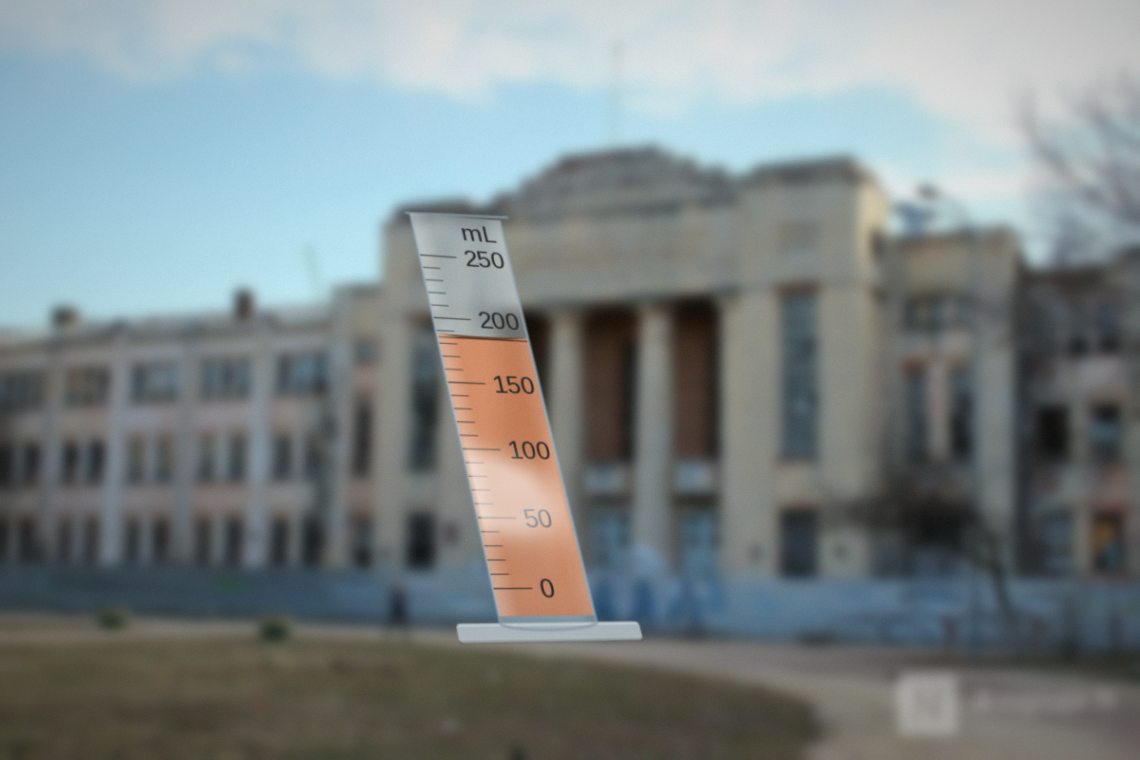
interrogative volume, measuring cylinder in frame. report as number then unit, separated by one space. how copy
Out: 185 mL
